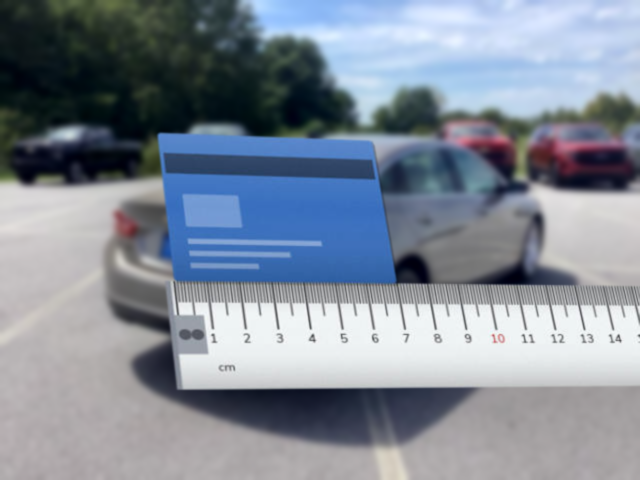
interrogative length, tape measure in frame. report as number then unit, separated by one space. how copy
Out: 7 cm
